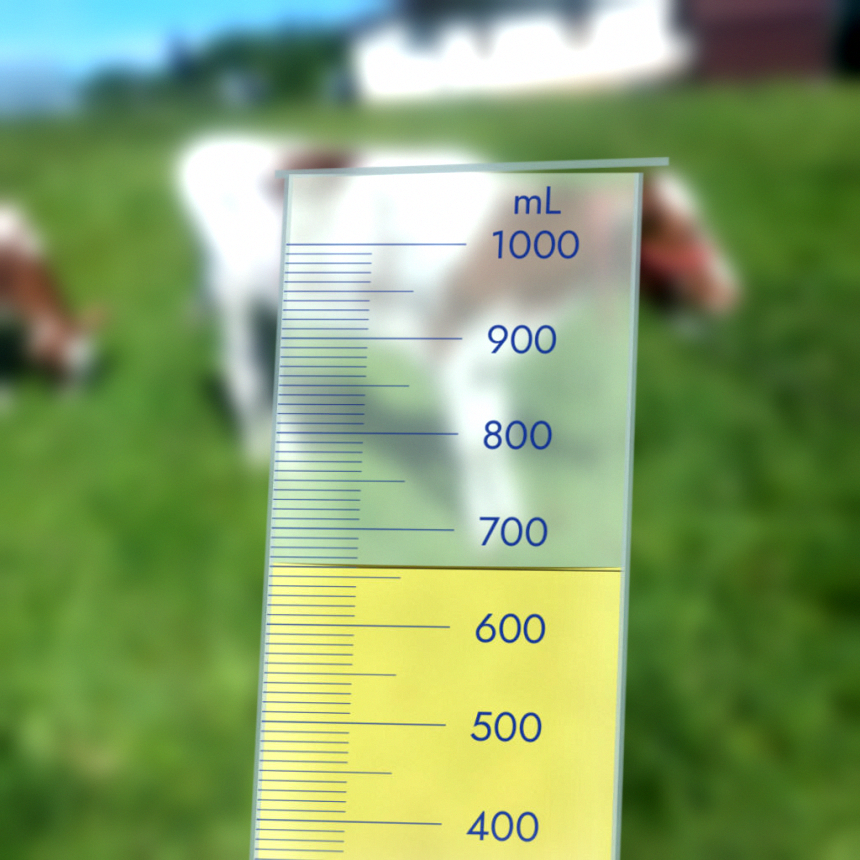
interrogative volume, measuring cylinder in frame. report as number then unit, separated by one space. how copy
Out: 660 mL
